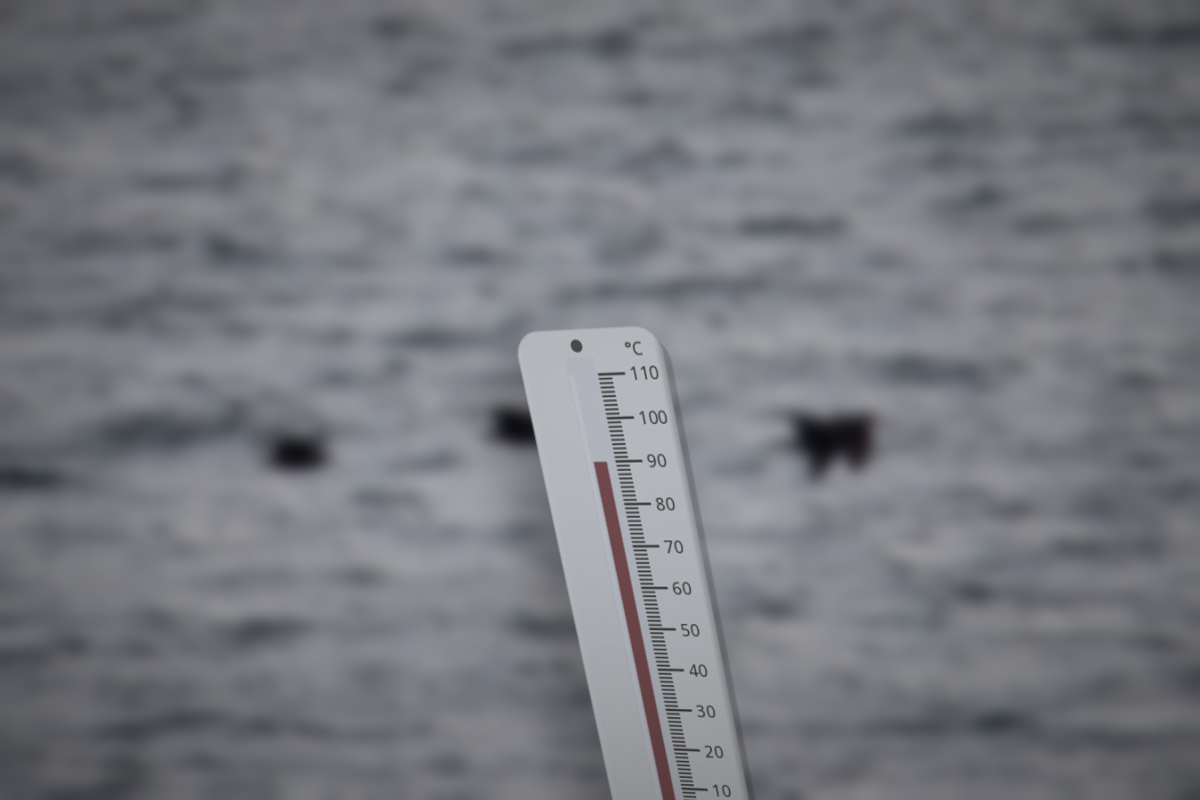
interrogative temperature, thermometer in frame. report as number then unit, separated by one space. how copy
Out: 90 °C
